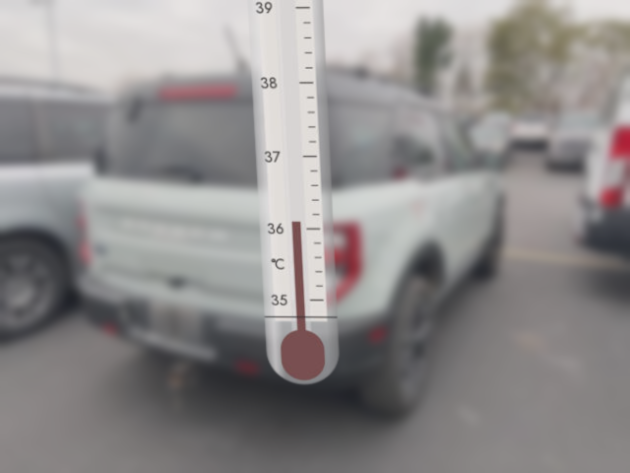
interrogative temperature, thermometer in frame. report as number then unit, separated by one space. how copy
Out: 36.1 °C
